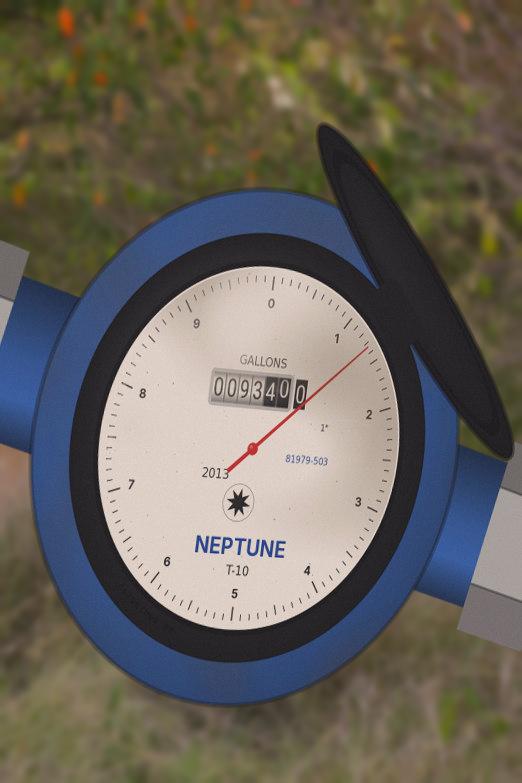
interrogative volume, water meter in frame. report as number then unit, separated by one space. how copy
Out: 93401.3 gal
